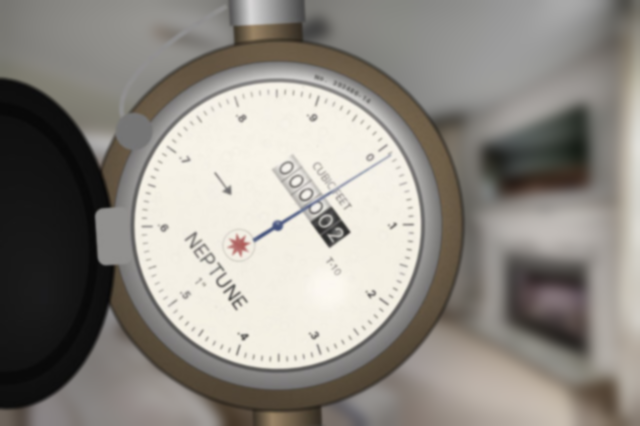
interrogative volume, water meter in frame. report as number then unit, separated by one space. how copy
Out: 2.01 ft³
